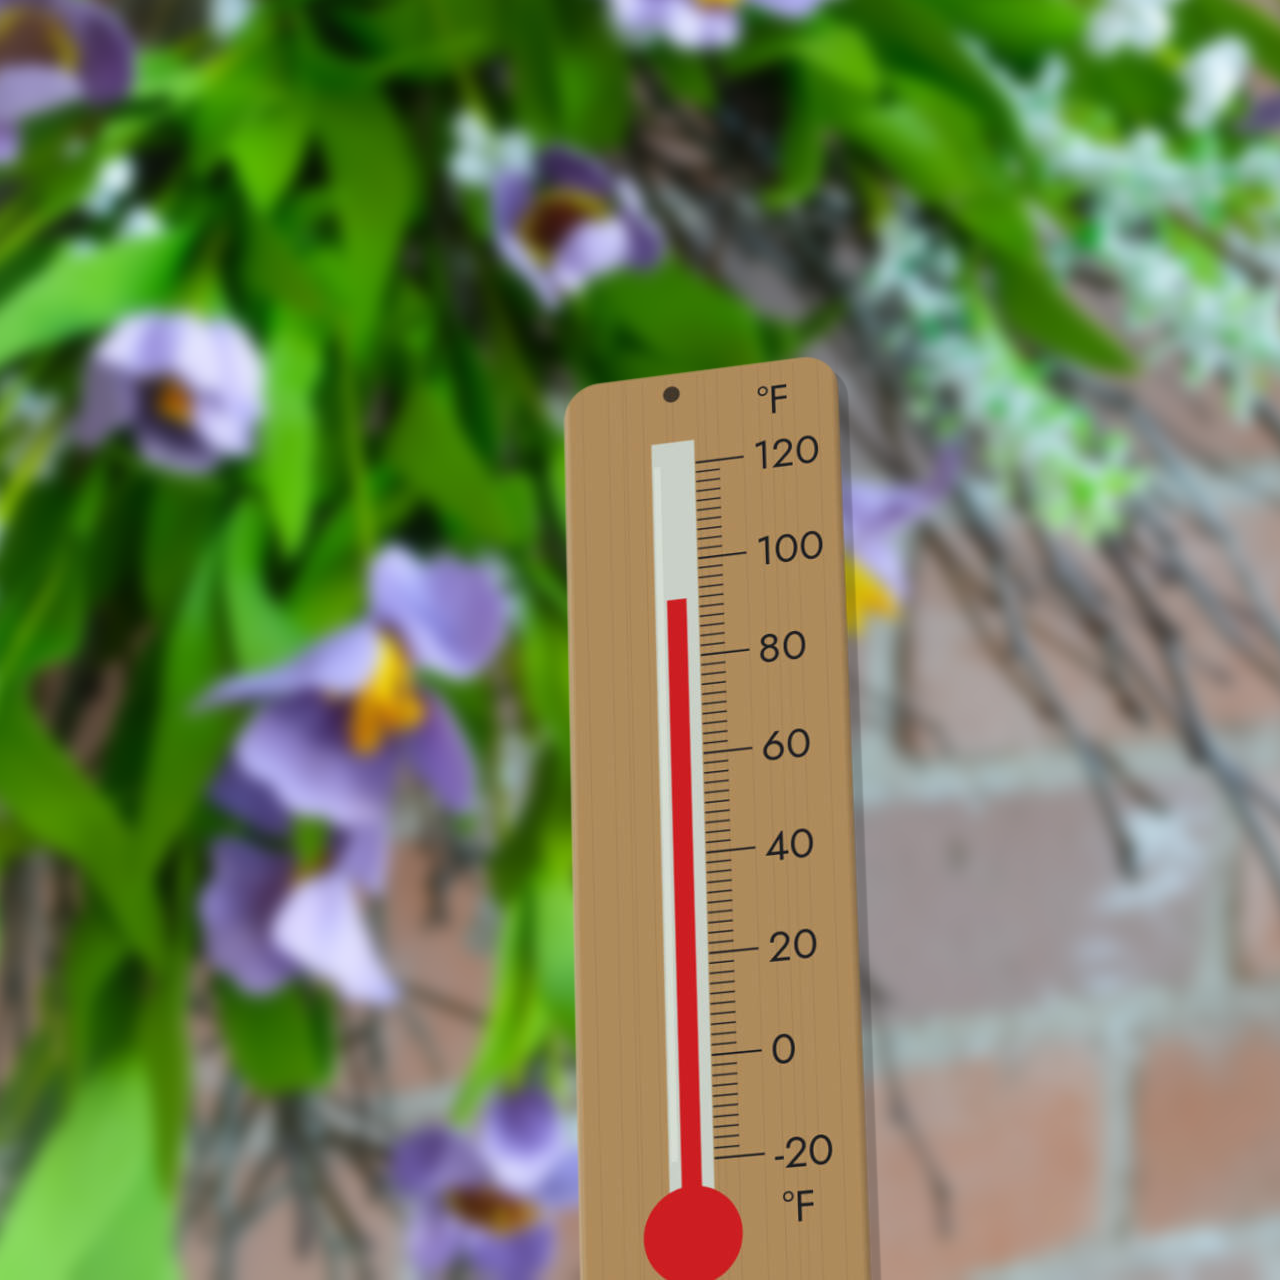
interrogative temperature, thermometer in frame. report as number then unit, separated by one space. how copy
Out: 92 °F
